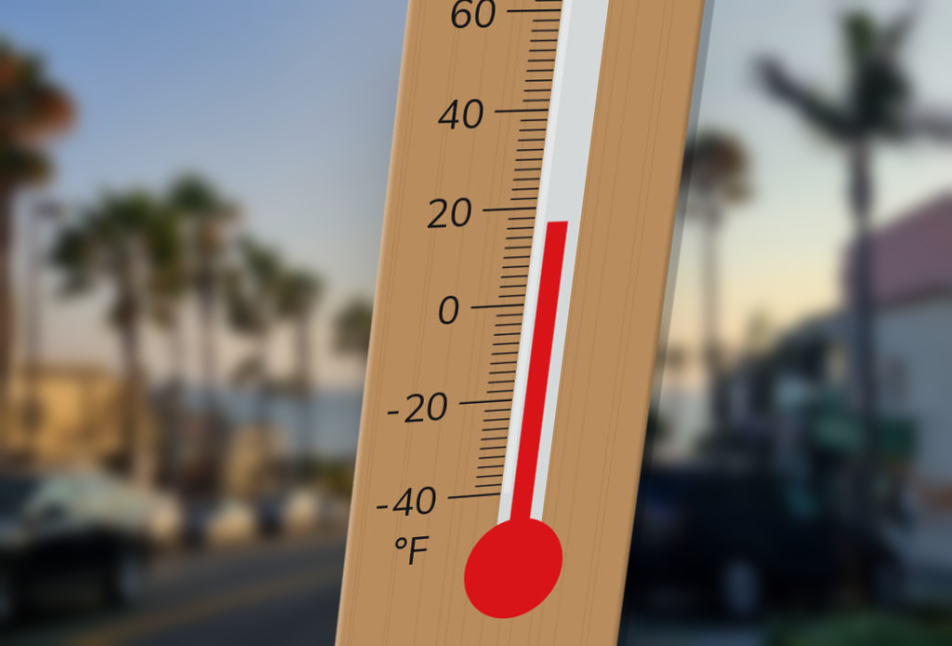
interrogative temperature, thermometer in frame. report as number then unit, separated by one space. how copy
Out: 17 °F
